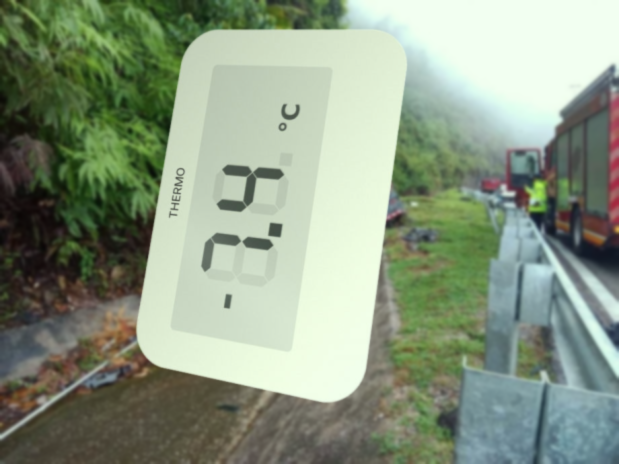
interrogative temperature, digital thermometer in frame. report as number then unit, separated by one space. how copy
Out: -7.4 °C
